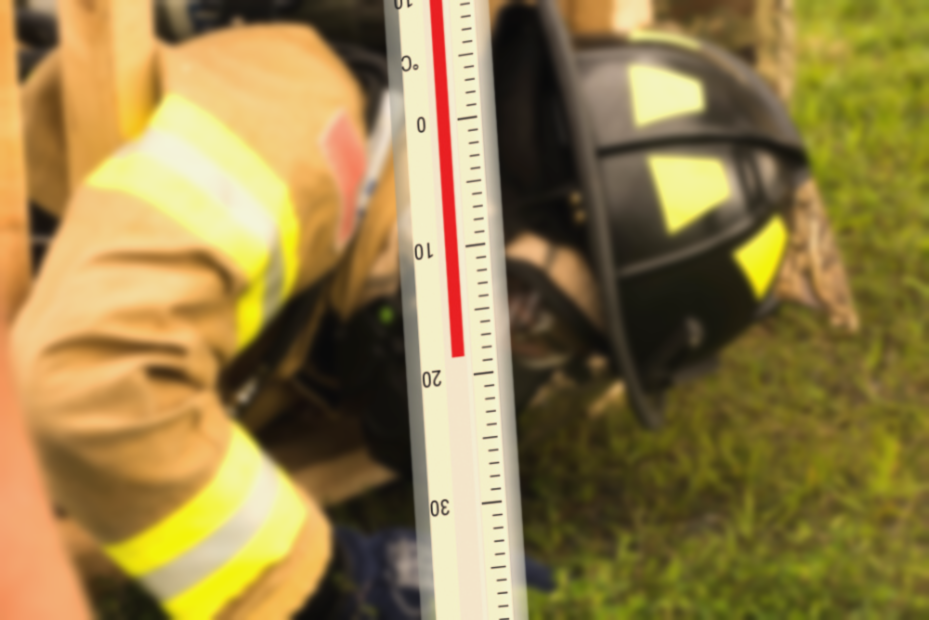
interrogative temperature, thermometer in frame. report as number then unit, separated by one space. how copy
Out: 18.5 °C
